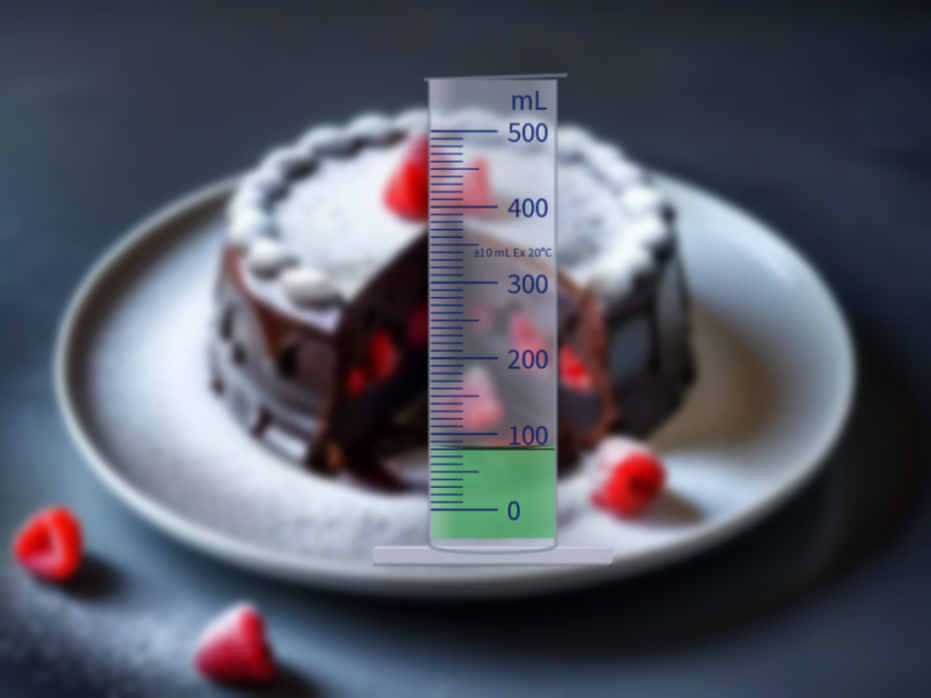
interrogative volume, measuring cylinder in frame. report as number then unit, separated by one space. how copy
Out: 80 mL
